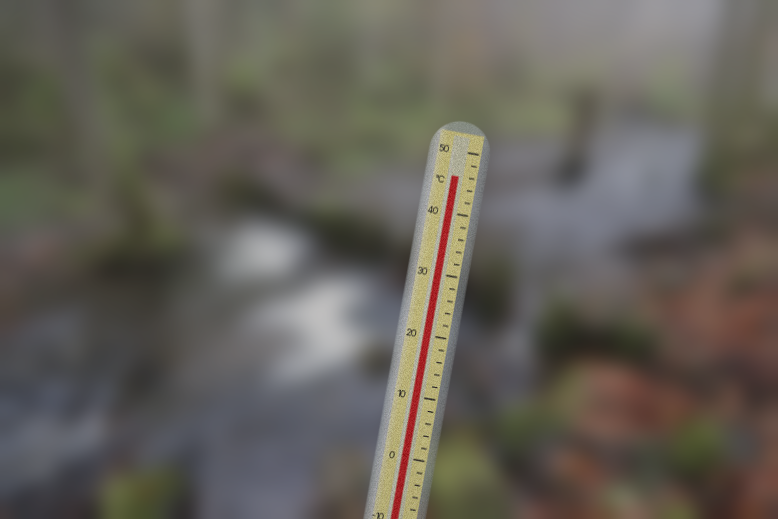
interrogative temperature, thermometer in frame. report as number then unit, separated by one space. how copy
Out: 46 °C
